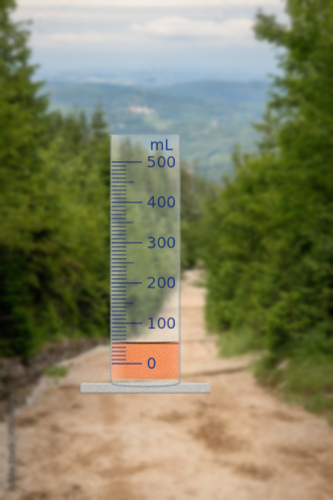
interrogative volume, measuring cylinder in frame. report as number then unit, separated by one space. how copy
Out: 50 mL
